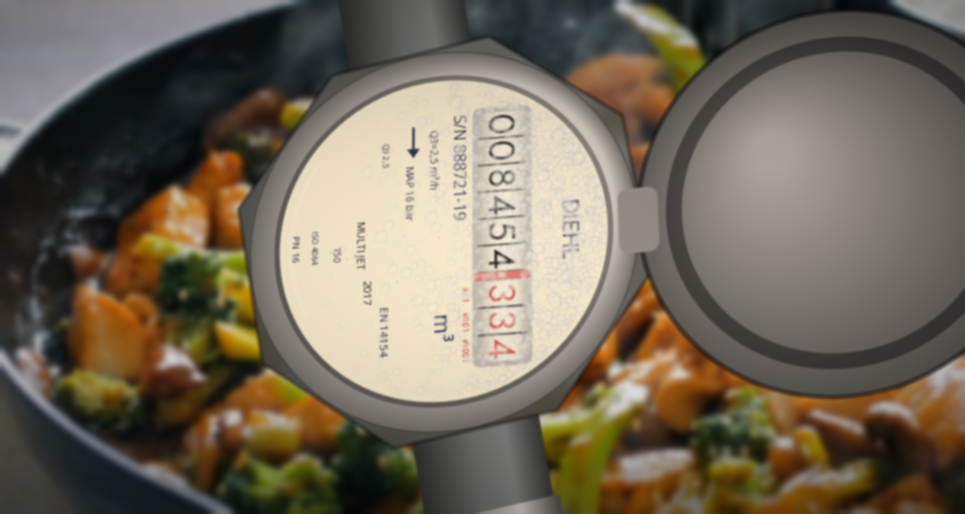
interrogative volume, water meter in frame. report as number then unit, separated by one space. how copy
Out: 8454.334 m³
